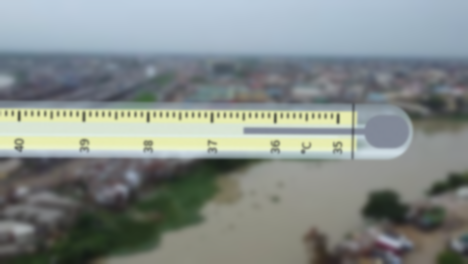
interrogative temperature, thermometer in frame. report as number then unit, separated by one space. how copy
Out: 36.5 °C
